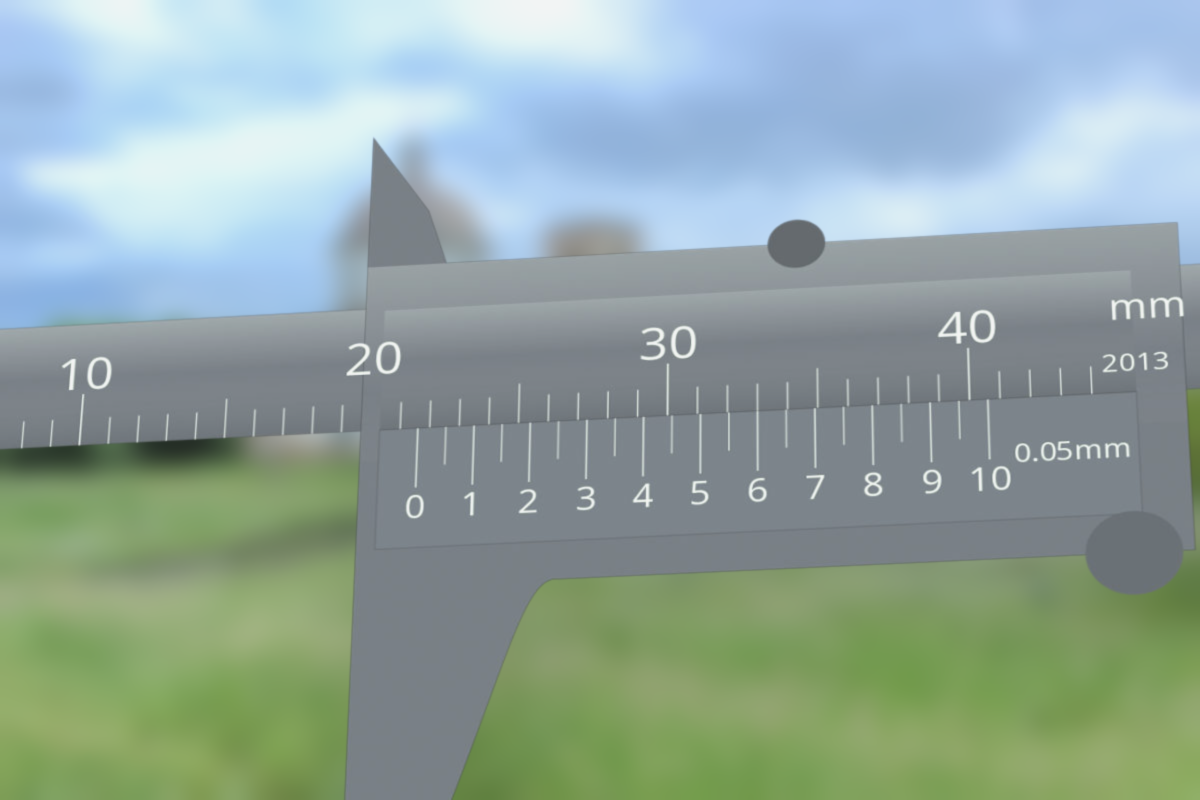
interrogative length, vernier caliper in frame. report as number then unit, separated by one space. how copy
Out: 21.60 mm
